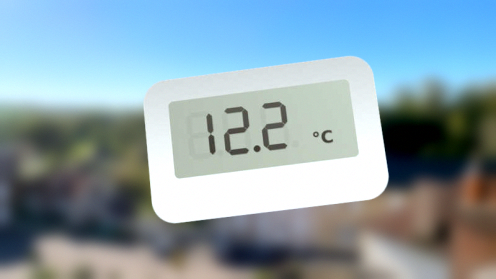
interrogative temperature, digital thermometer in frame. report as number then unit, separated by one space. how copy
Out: 12.2 °C
